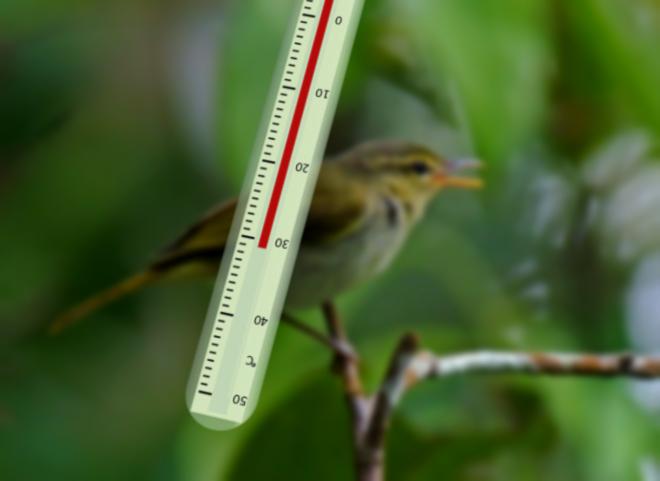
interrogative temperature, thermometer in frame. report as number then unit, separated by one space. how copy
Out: 31 °C
